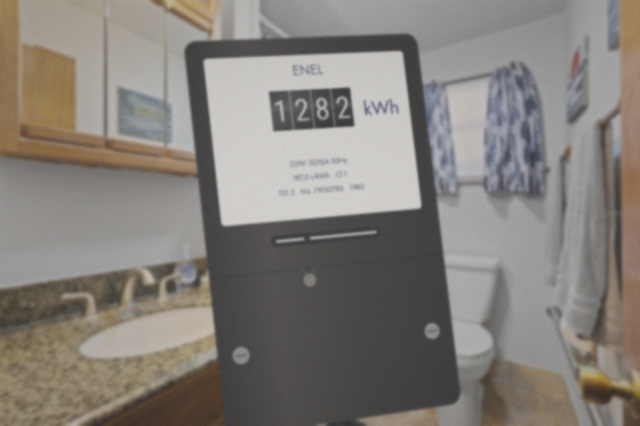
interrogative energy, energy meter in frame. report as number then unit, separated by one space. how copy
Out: 1282 kWh
